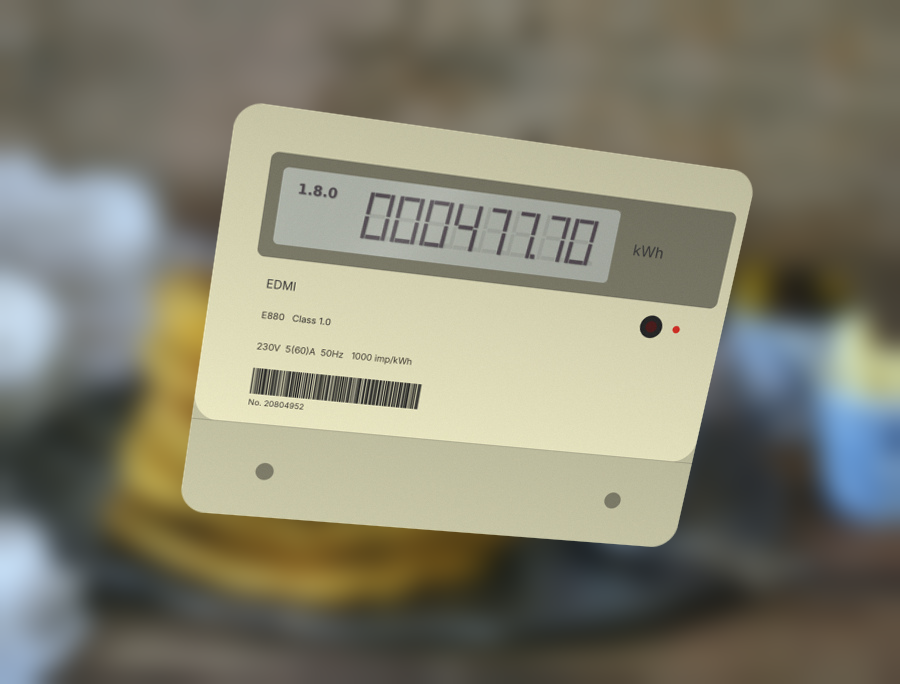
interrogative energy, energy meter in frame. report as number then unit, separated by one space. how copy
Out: 477.70 kWh
